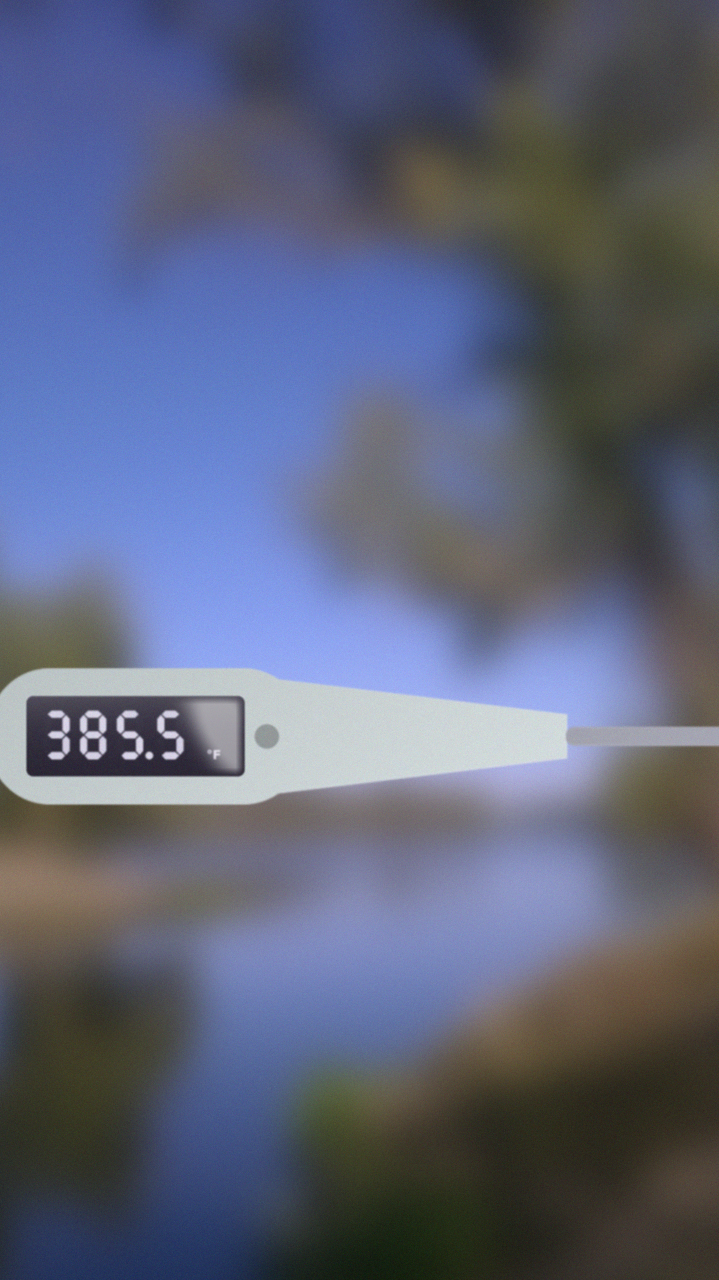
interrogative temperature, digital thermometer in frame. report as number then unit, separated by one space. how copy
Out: 385.5 °F
